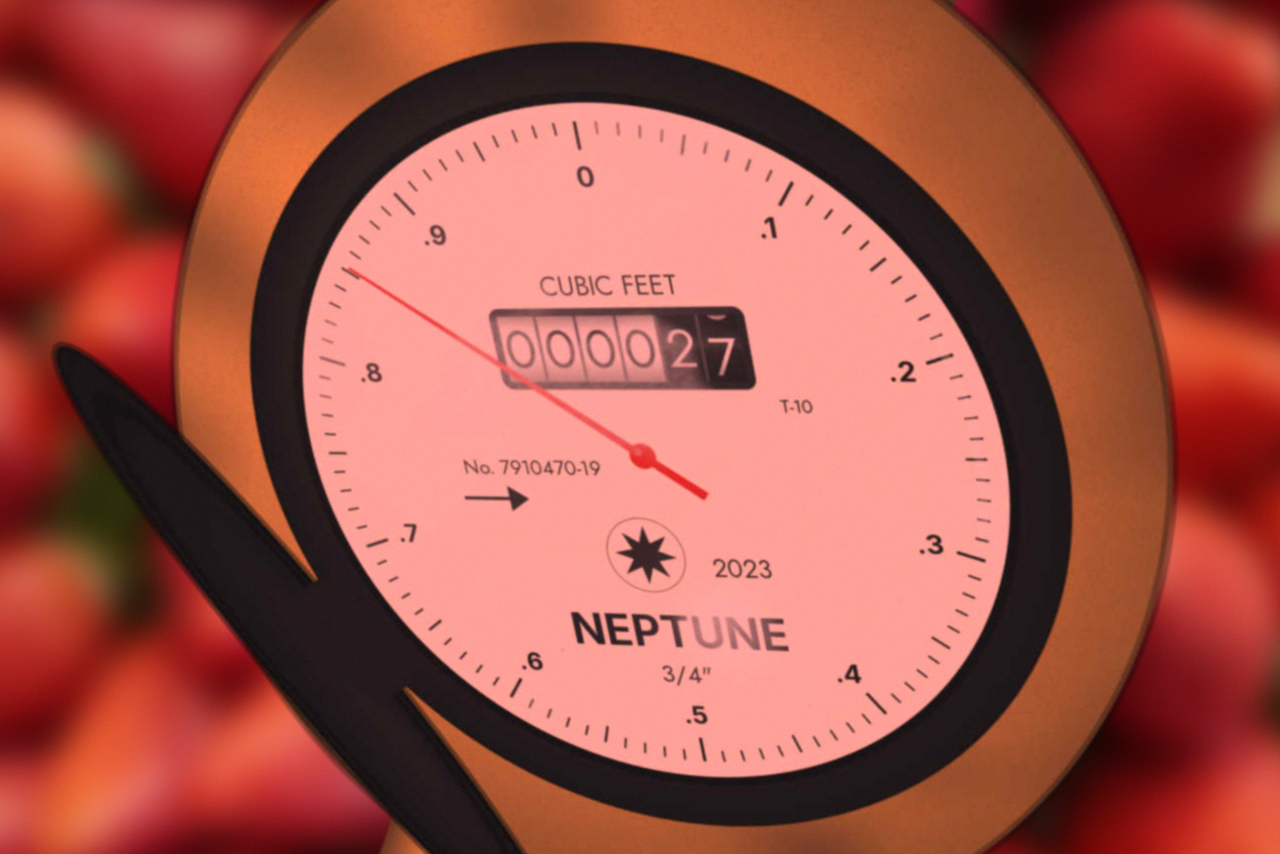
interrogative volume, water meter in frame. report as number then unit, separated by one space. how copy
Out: 26.85 ft³
